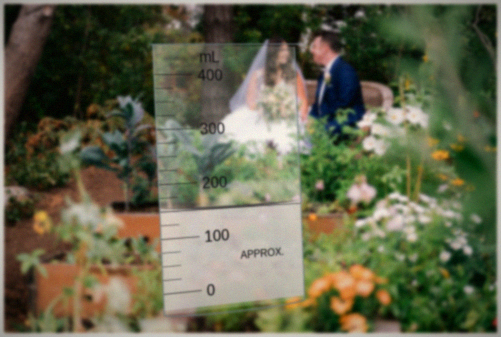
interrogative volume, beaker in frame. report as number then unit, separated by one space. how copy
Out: 150 mL
